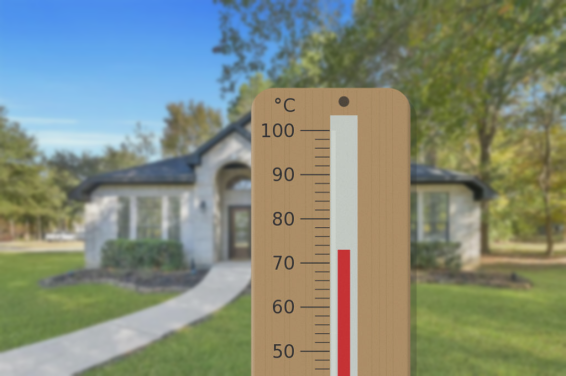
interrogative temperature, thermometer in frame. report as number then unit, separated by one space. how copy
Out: 73 °C
